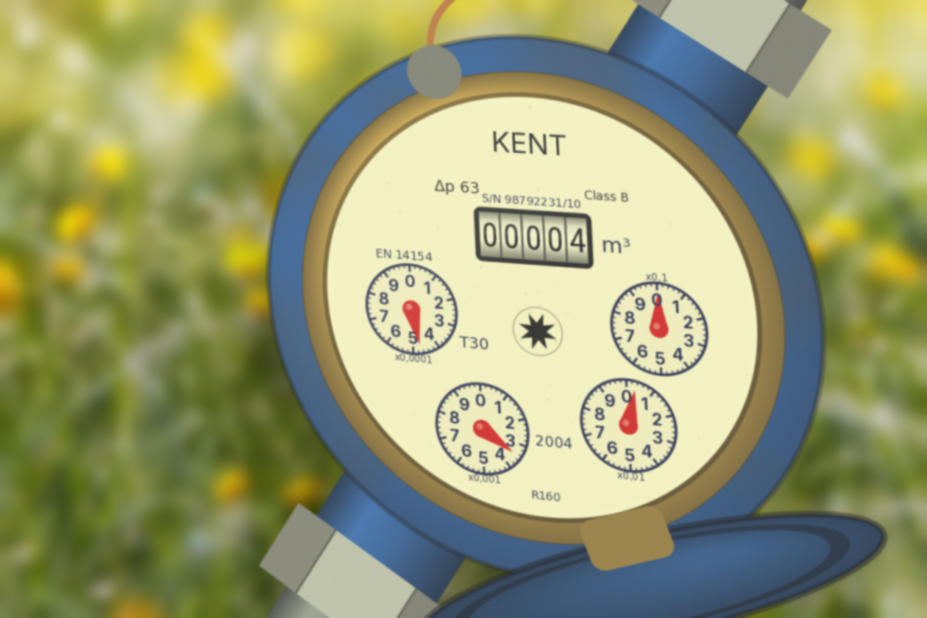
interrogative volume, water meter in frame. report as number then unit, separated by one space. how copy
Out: 4.0034 m³
